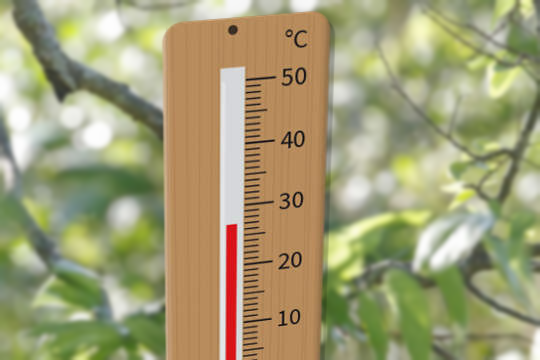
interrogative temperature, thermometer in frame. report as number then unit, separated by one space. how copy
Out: 27 °C
